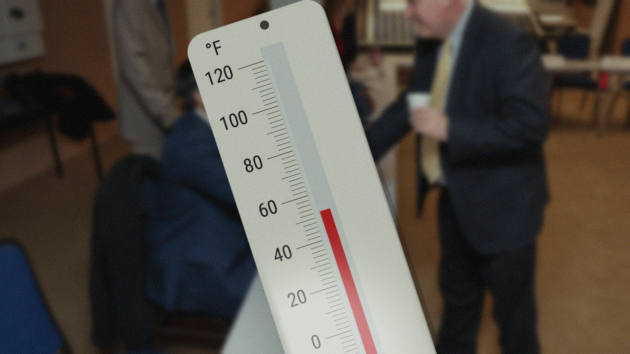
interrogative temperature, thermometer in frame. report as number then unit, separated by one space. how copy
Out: 52 °F
